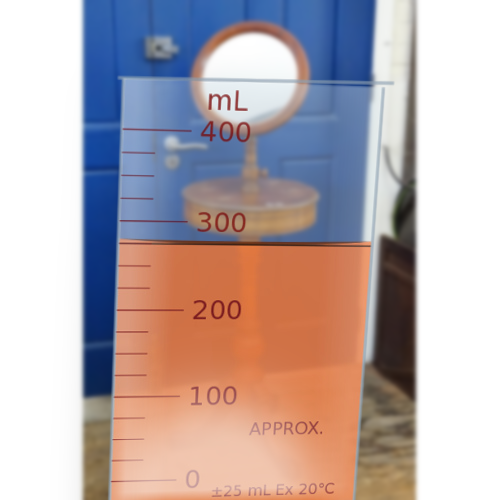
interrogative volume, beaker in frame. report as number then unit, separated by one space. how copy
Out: 275 mL
